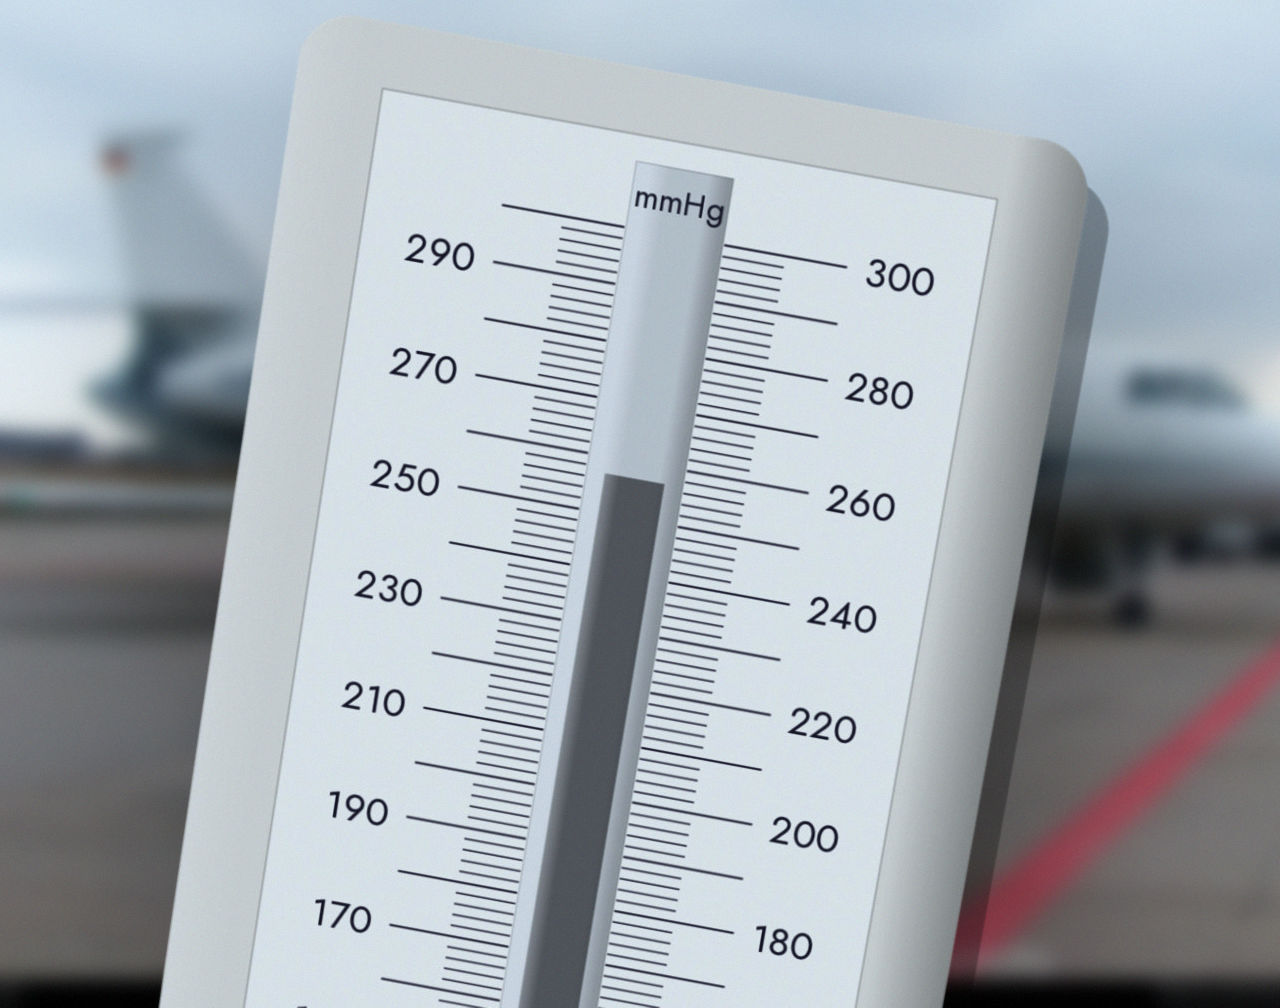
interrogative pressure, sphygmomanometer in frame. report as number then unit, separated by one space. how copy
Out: 257 mmHg
